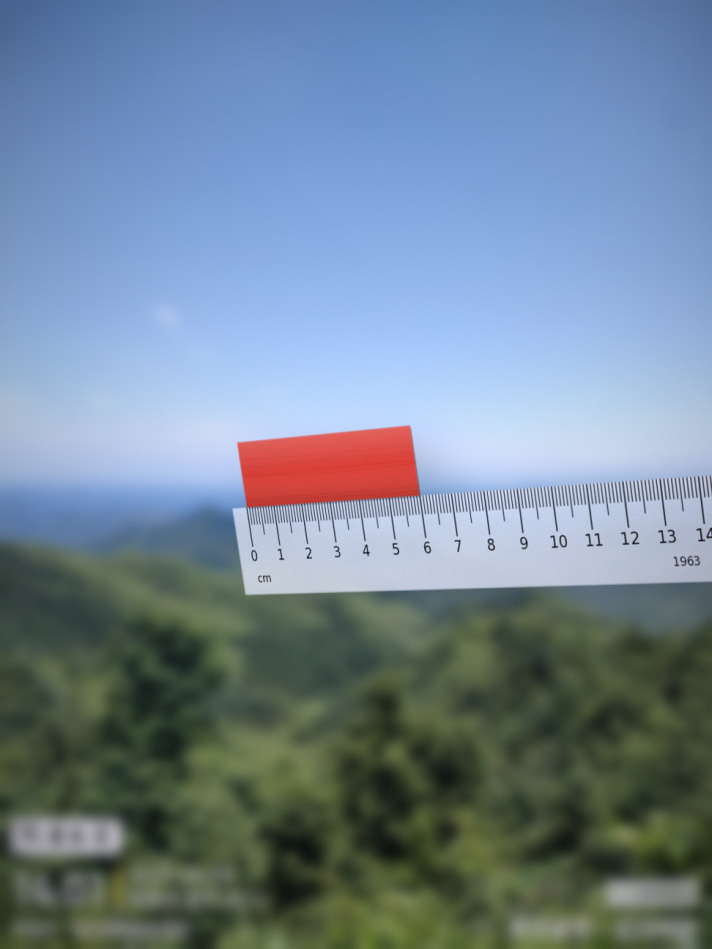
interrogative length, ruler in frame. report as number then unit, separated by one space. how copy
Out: 6 cm
